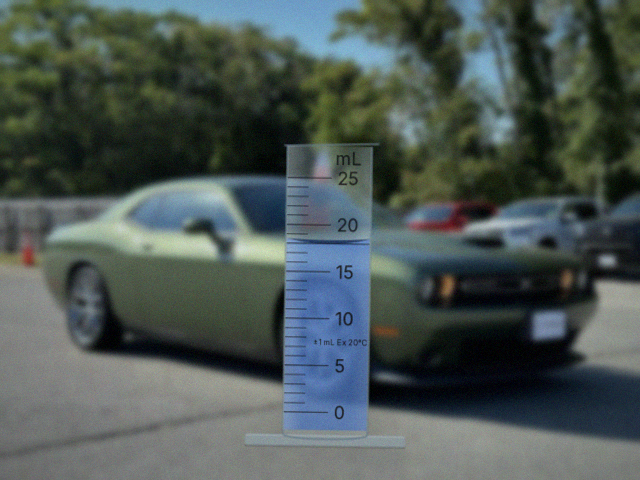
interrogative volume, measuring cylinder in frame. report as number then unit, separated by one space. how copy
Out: 18 mL
